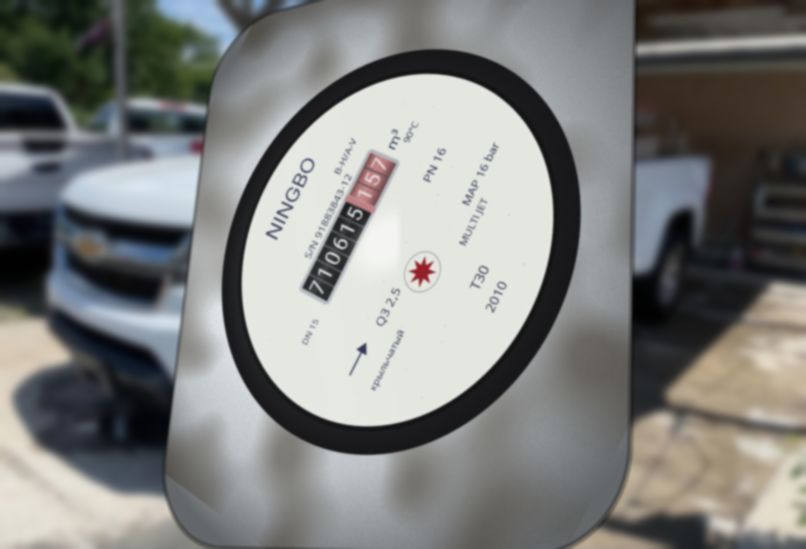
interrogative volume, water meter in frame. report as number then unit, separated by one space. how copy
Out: 710615.157 m³
